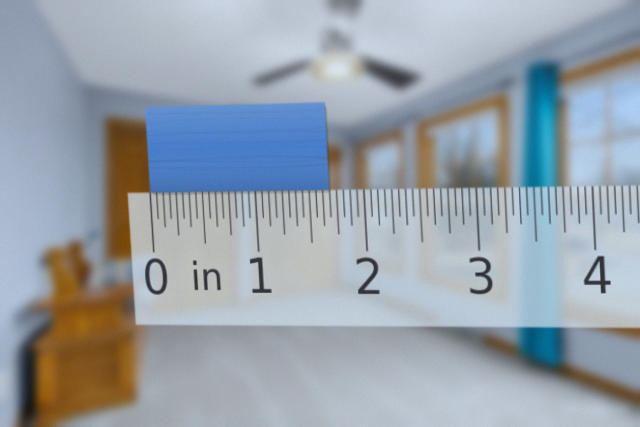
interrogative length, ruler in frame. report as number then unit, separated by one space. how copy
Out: 1.6875 in
